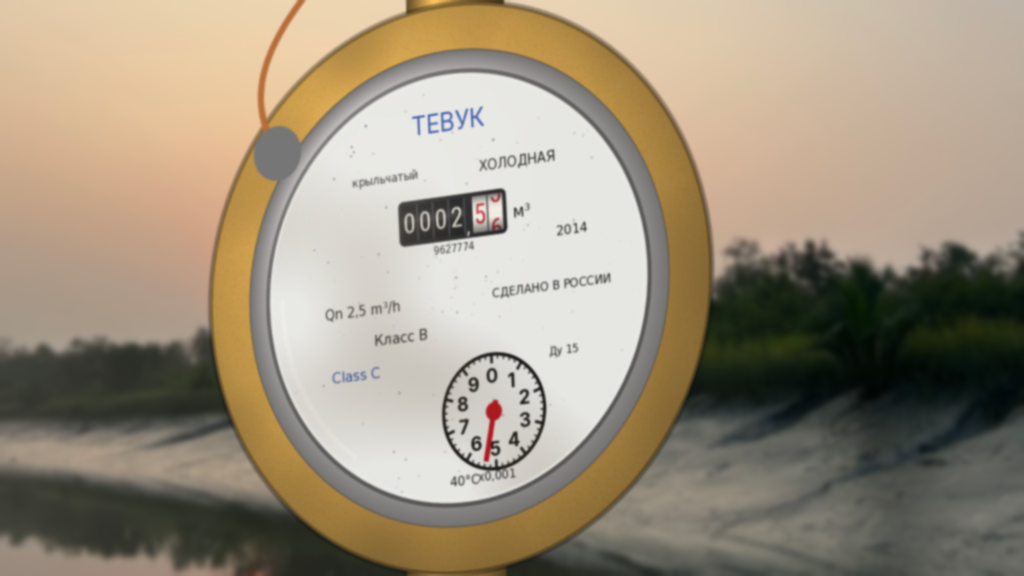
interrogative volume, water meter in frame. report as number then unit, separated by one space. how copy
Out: 2.555 m³
